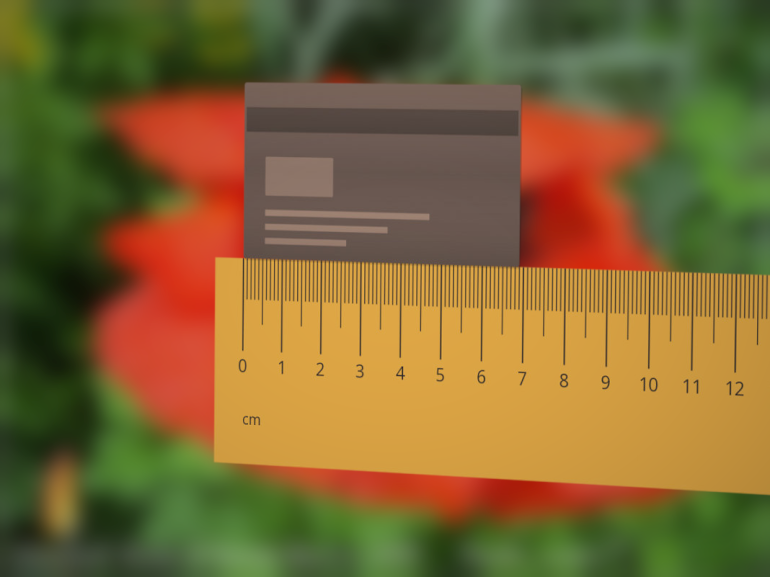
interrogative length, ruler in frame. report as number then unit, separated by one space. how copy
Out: 6.9 cm
